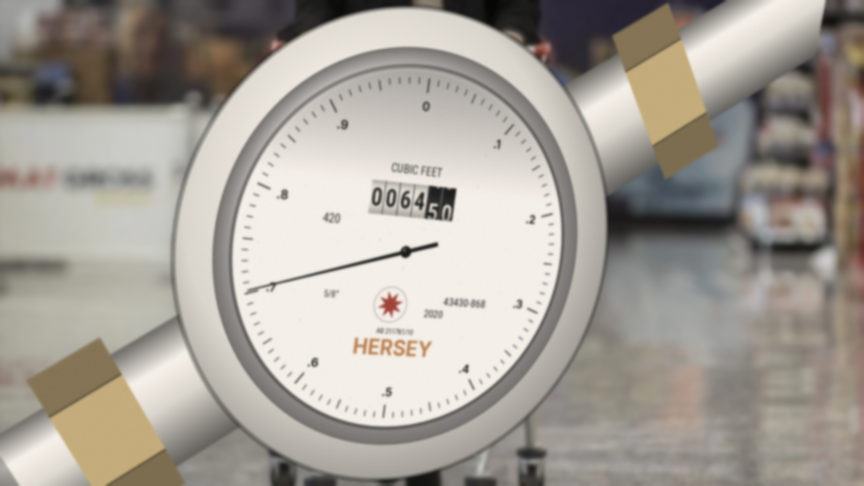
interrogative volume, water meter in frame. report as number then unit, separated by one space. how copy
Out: 6449.70 ft³
